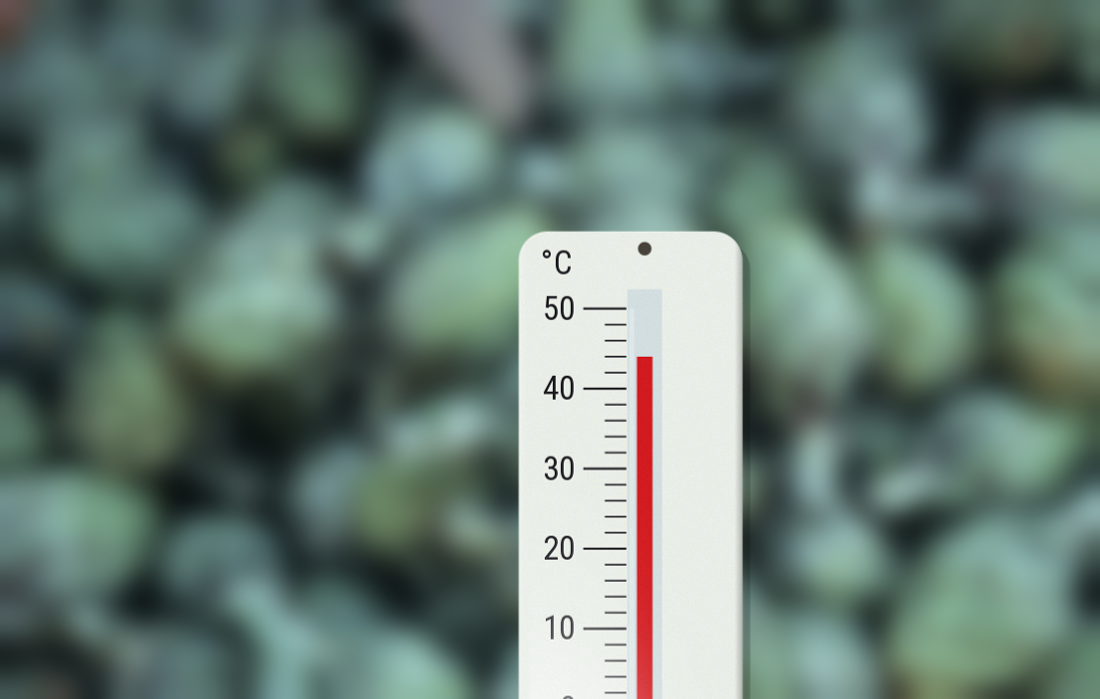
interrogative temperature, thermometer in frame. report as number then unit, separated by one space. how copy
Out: 44 °C
